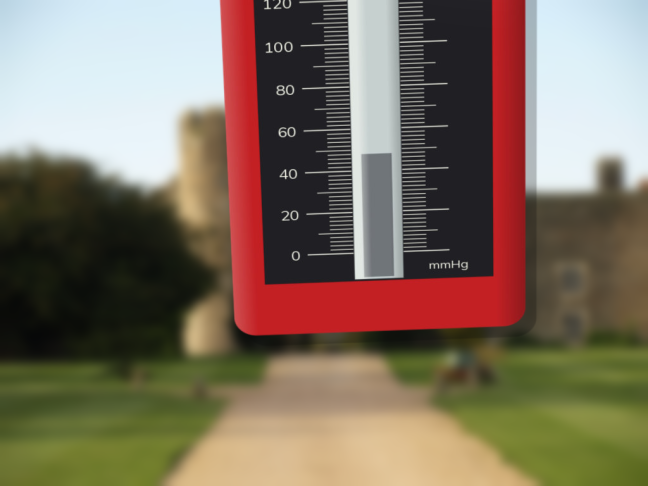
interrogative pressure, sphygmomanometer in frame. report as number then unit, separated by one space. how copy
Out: 48 mmHg
